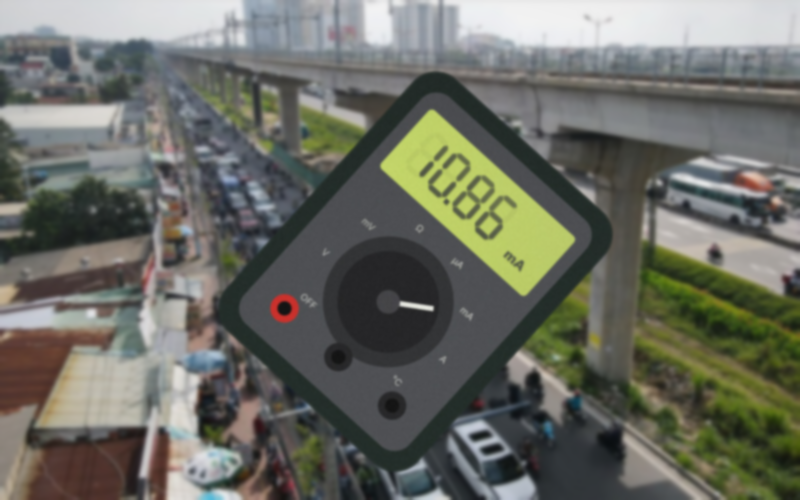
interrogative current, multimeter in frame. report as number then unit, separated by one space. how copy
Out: 10.86 mA
